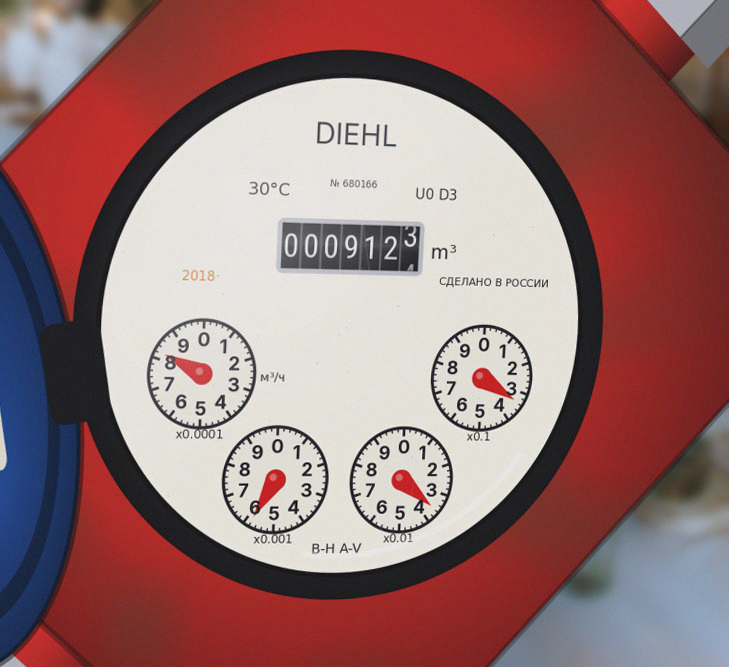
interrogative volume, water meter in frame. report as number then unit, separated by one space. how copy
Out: 9123.3358 m³
